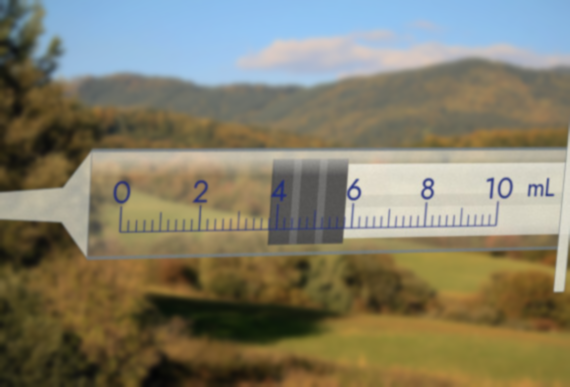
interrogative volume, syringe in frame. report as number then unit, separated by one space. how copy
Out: 3.8 mL
